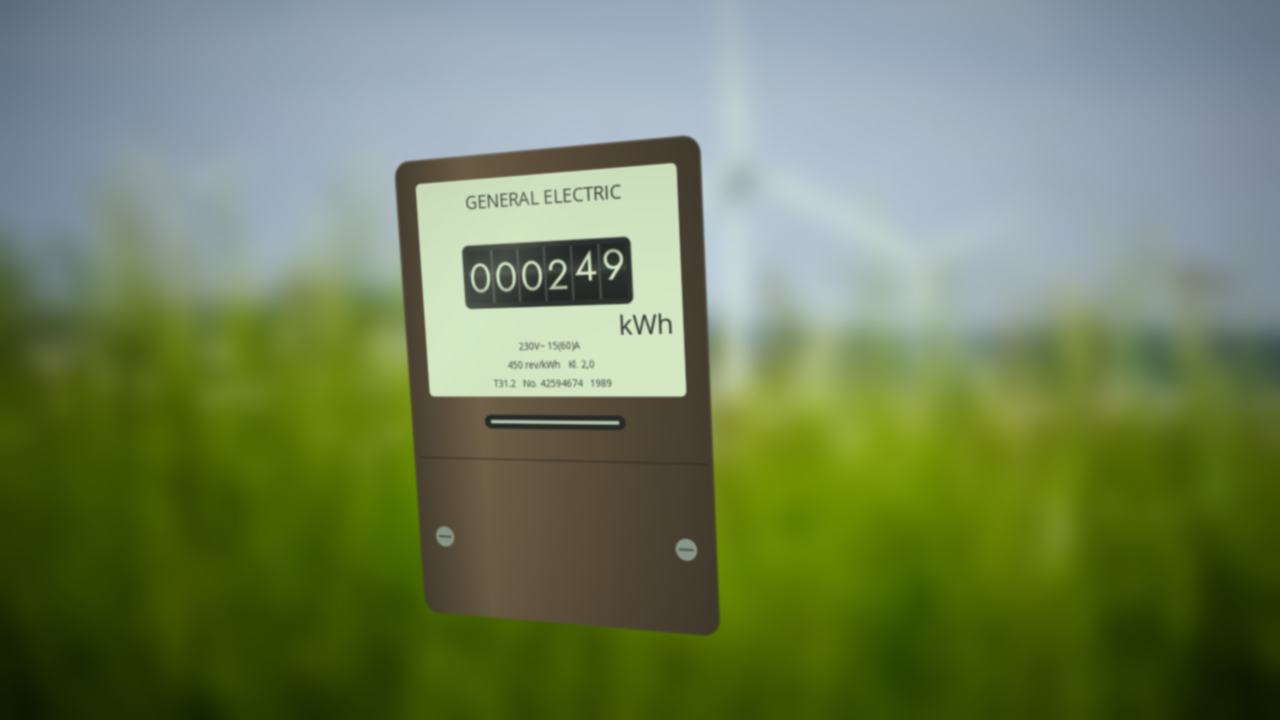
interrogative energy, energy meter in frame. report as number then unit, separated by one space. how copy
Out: 249 kWh
